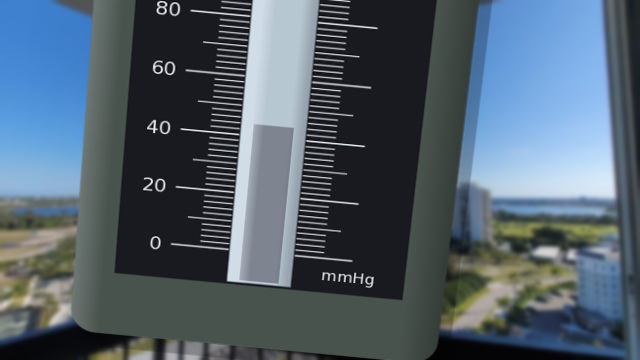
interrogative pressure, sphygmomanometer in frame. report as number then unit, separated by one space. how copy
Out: 44 mmHg
